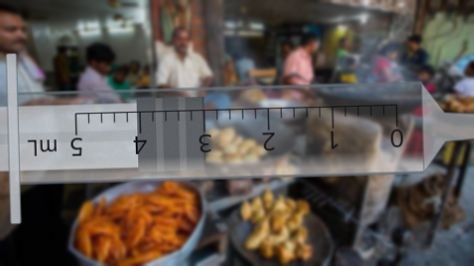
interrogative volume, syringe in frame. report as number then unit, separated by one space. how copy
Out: 3 mL
